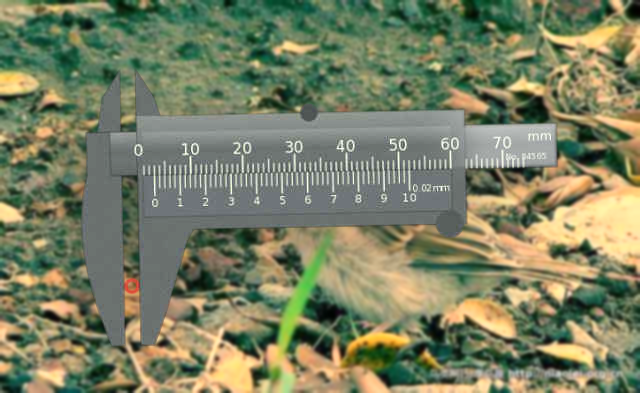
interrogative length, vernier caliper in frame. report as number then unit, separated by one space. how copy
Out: 3.0 mm
